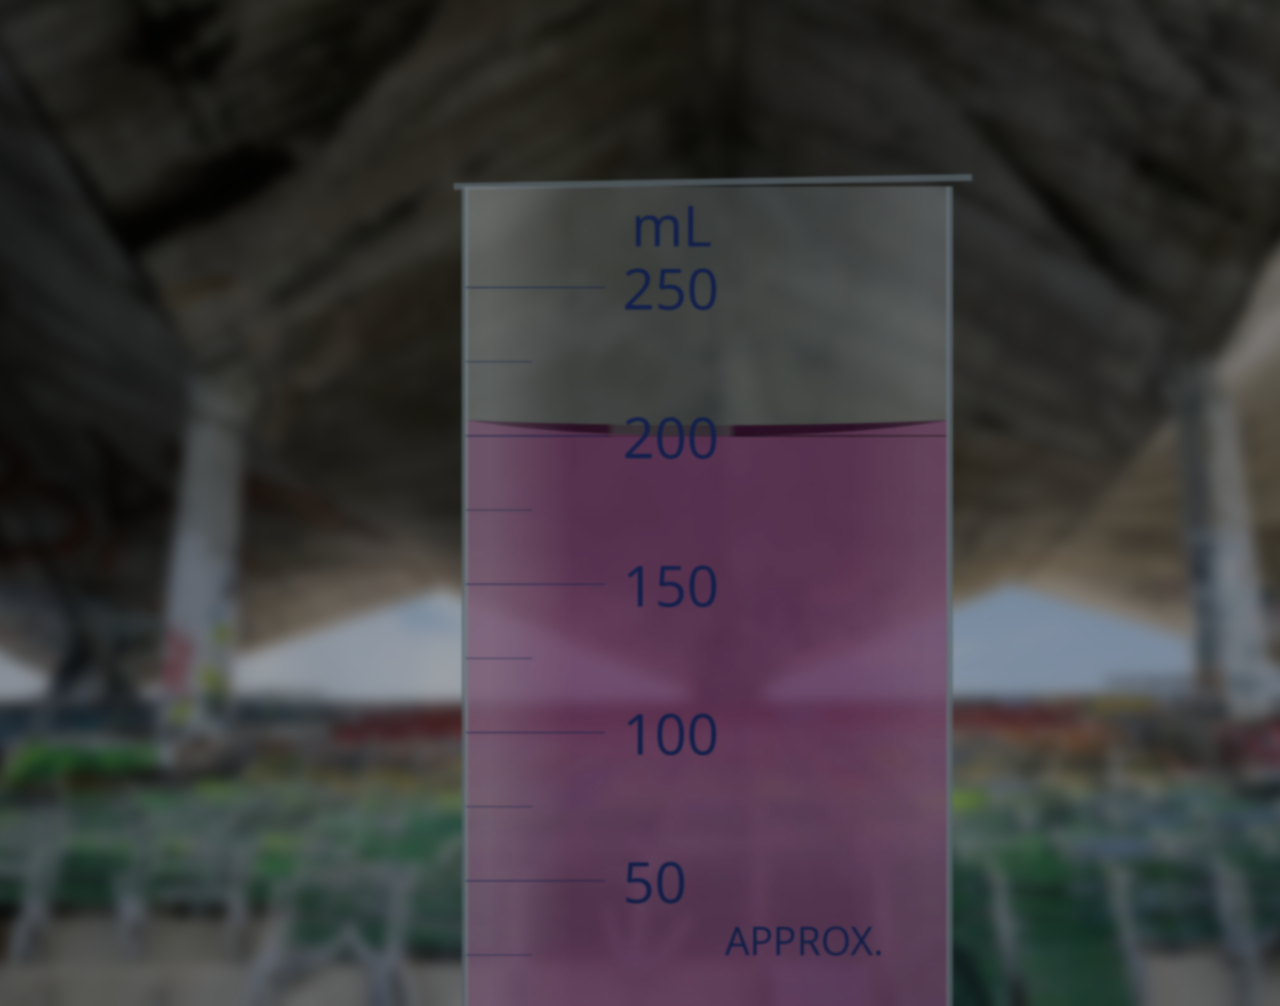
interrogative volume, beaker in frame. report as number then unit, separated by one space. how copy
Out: 200 mL
